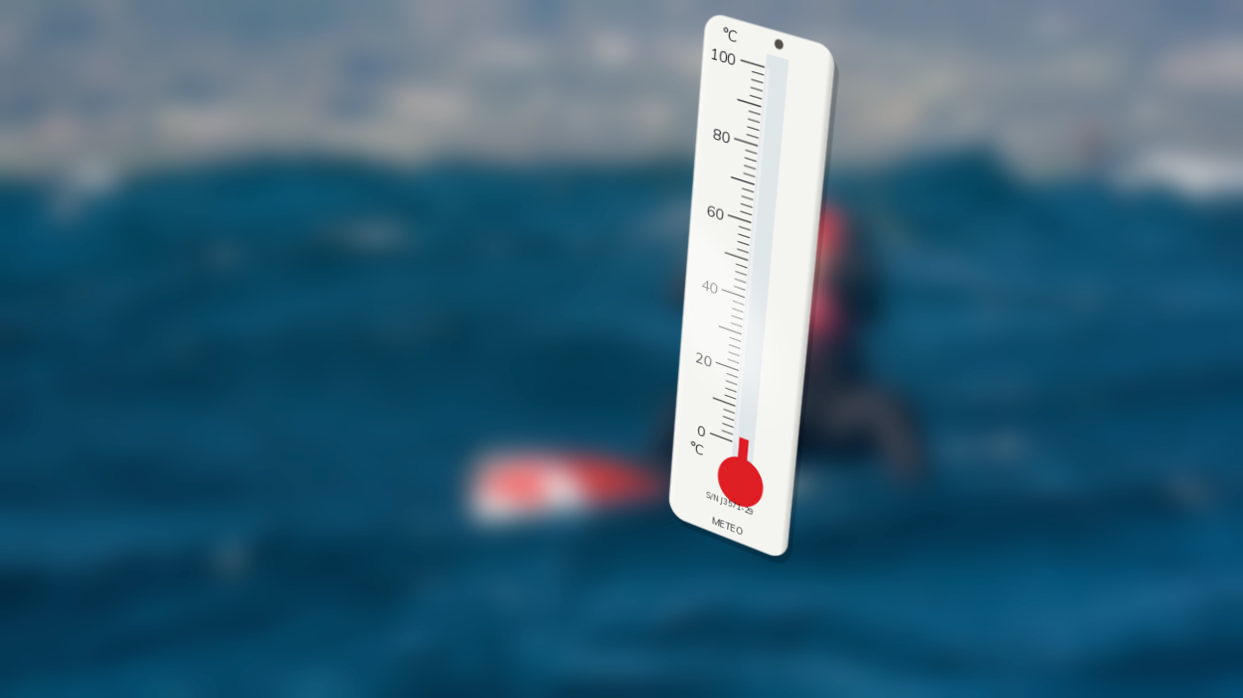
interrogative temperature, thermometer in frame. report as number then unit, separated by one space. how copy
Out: 2 °C
